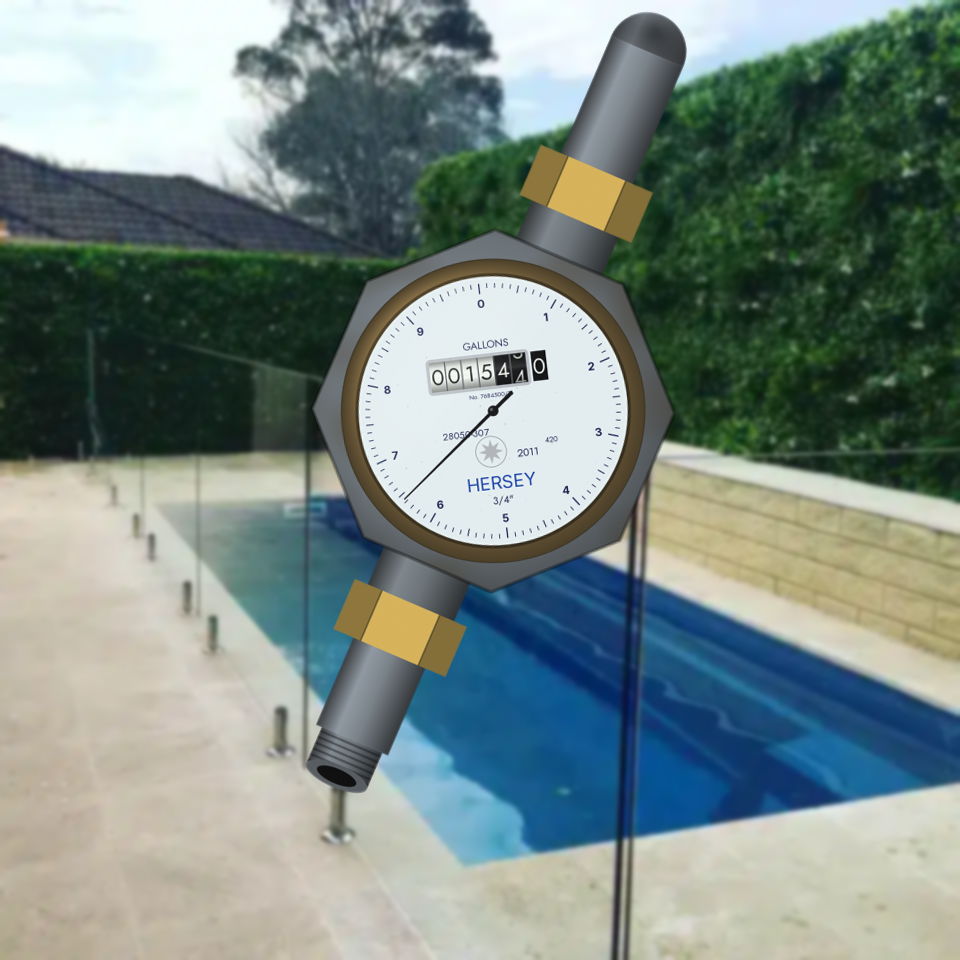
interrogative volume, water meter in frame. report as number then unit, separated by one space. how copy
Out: 15436.4 gal
